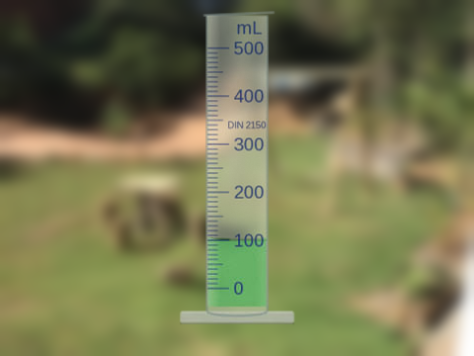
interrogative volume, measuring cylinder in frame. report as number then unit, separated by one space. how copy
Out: 100 mL
